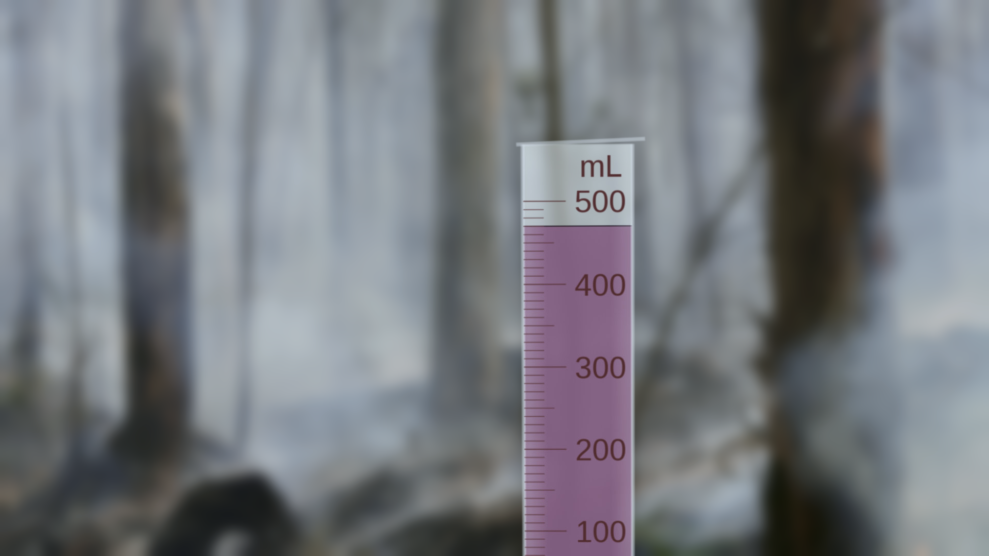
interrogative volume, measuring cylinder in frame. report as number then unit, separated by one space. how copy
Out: 470 mL
